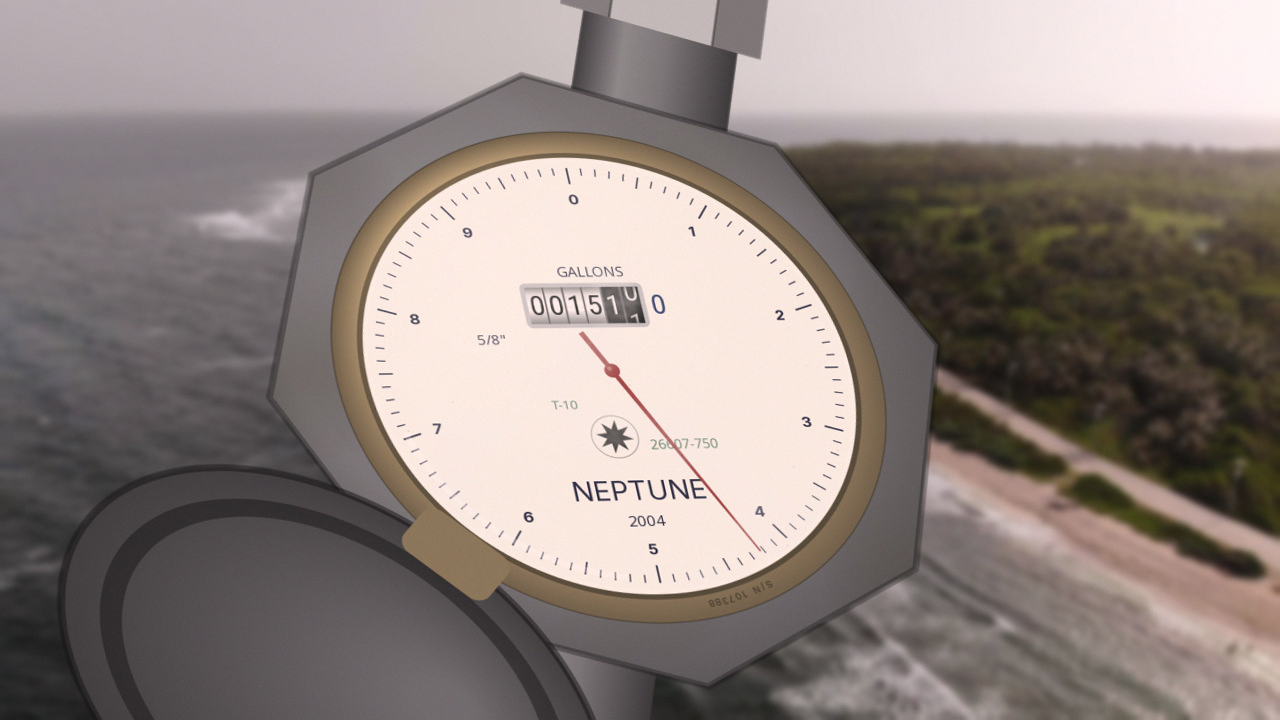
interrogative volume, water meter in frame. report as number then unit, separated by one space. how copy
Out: 15104.2 gal
